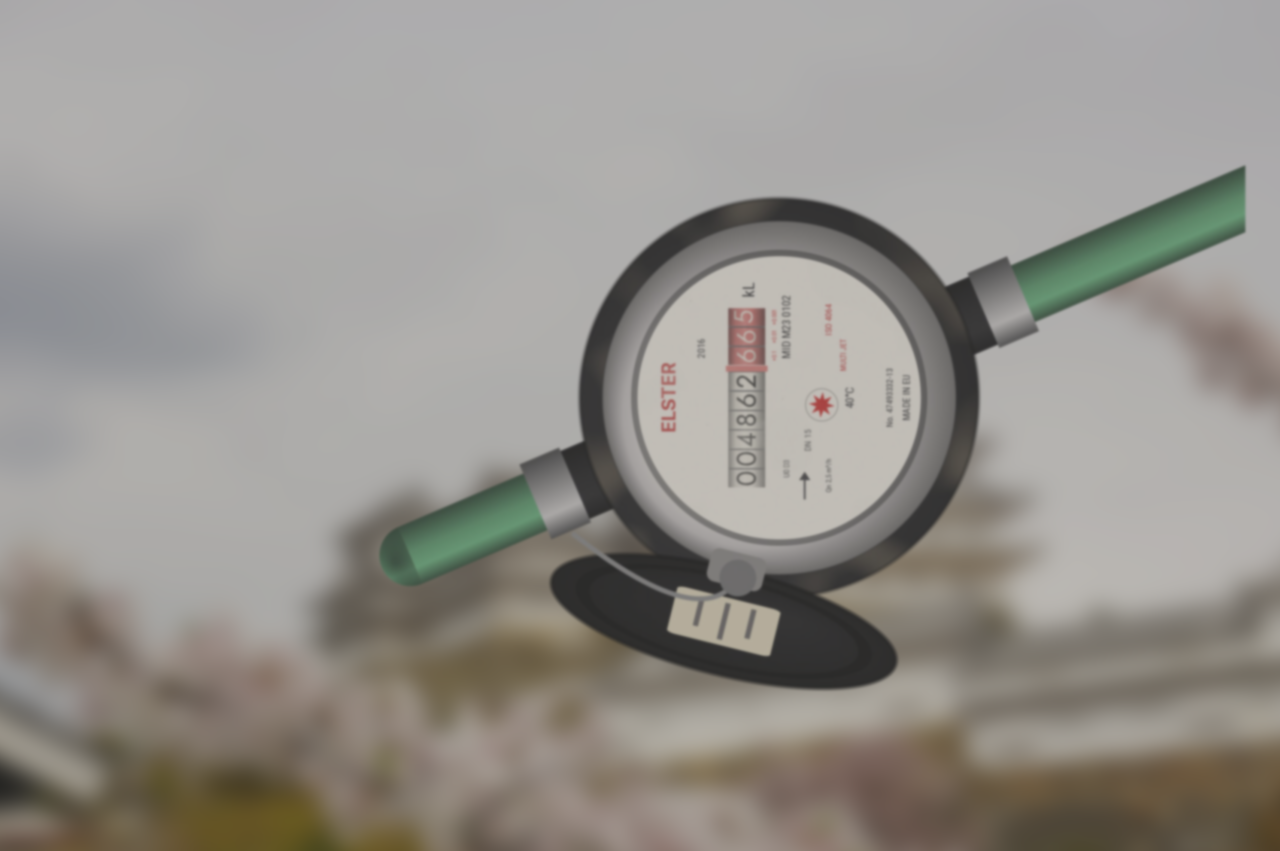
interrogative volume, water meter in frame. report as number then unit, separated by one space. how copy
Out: 4862.665 kL
